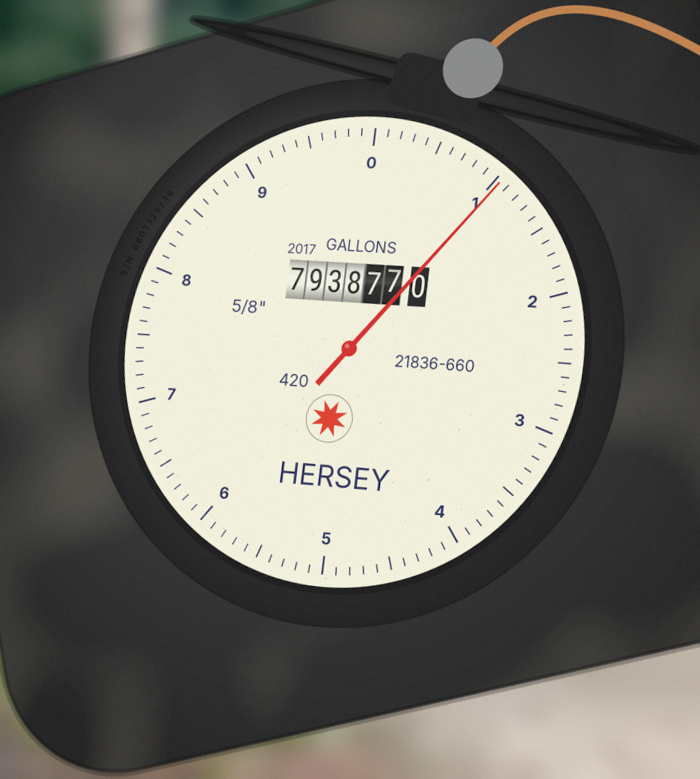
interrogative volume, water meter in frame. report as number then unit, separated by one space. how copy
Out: 7938771.0 gal
